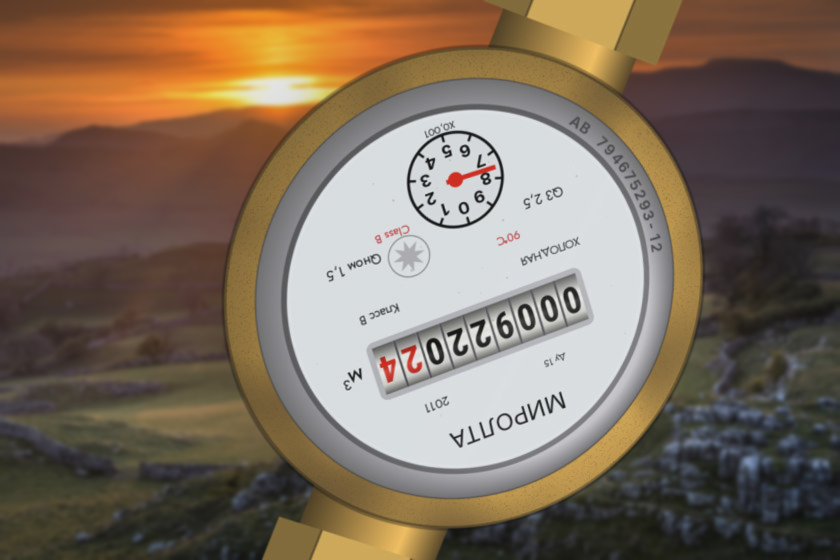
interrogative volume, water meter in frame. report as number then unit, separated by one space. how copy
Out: 9220.247 m³
